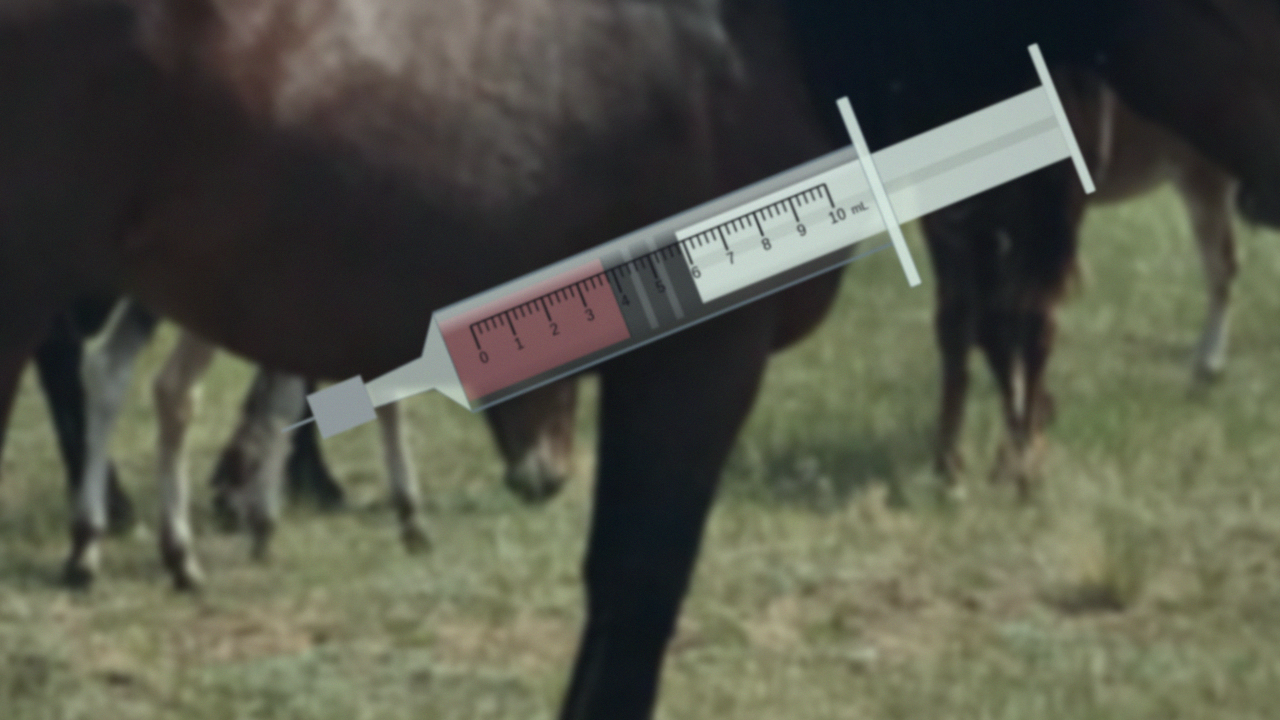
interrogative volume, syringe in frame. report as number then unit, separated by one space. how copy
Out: 3.8 mL
